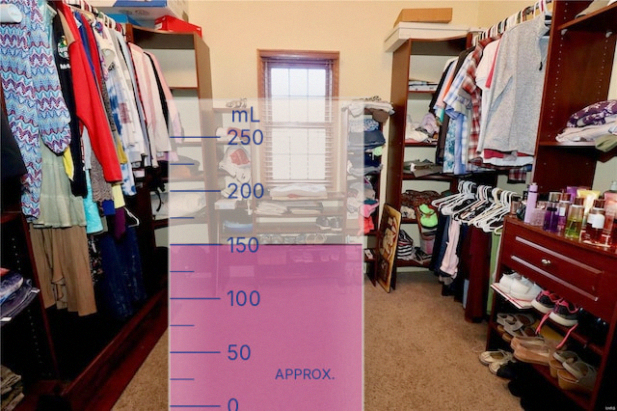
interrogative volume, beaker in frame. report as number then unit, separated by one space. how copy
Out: 150 mL
